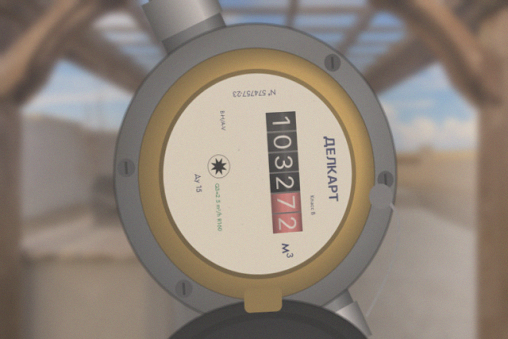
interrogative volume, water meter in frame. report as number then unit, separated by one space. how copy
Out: 1032.72 m³
